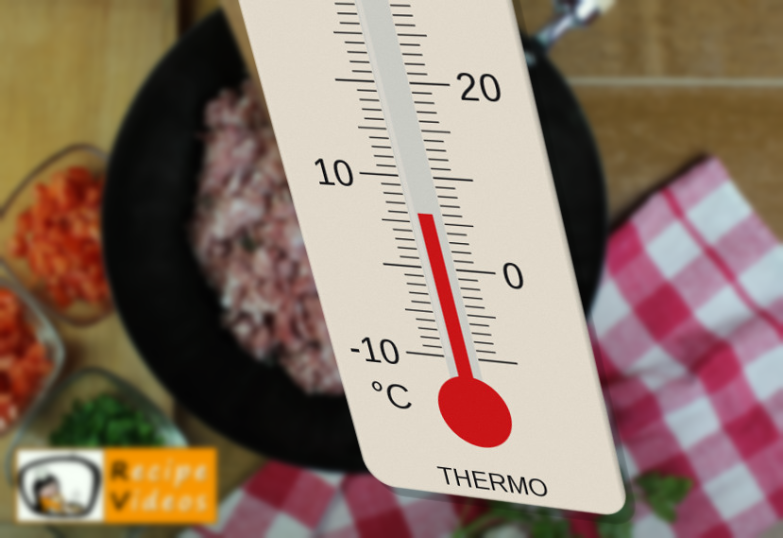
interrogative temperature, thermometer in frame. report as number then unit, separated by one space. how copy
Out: 6 °C
